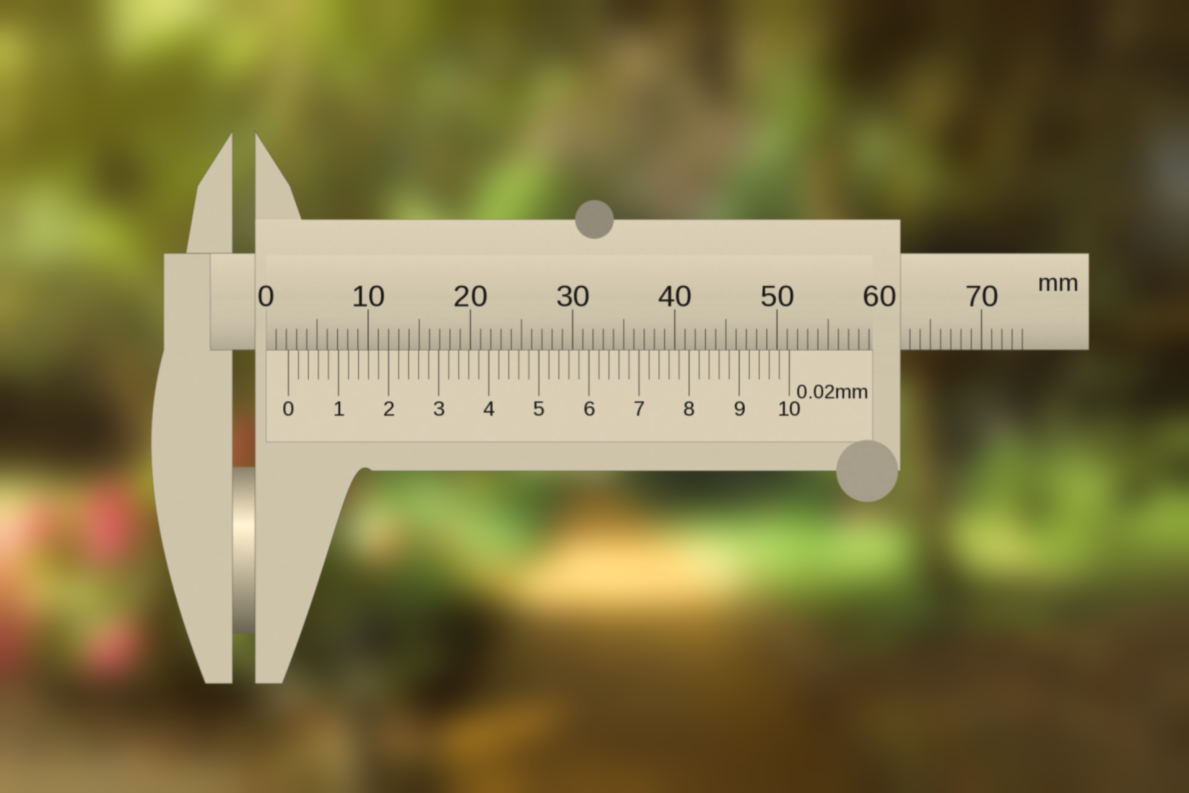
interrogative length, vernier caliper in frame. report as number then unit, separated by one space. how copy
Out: 2.2 mm
